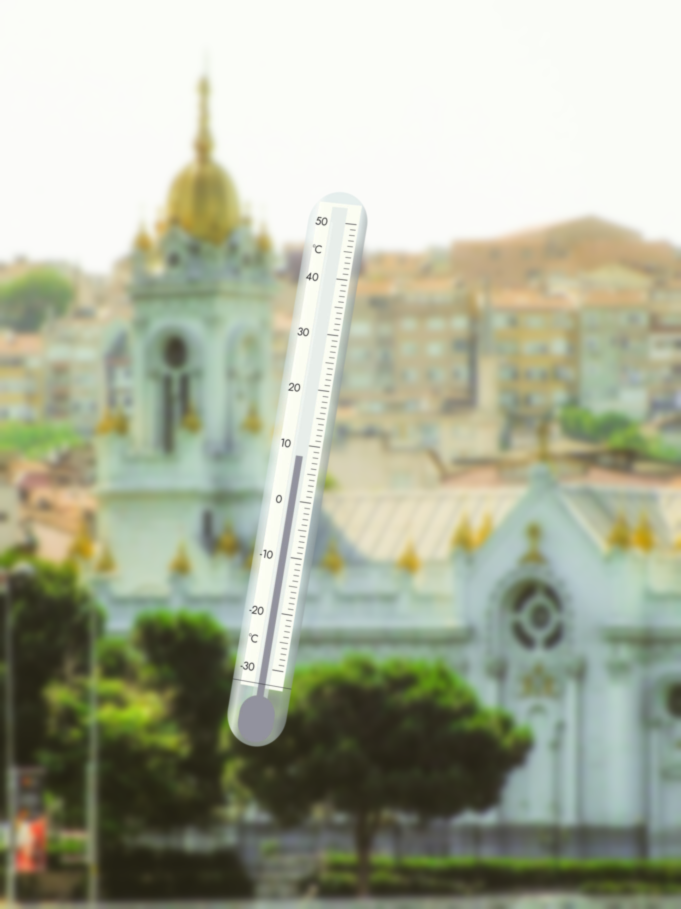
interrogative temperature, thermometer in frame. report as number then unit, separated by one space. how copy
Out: 8 °C
